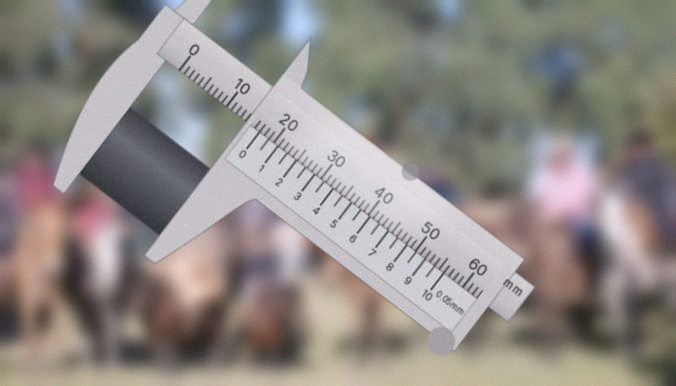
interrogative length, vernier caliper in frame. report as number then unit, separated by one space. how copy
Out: 17.0 mm
